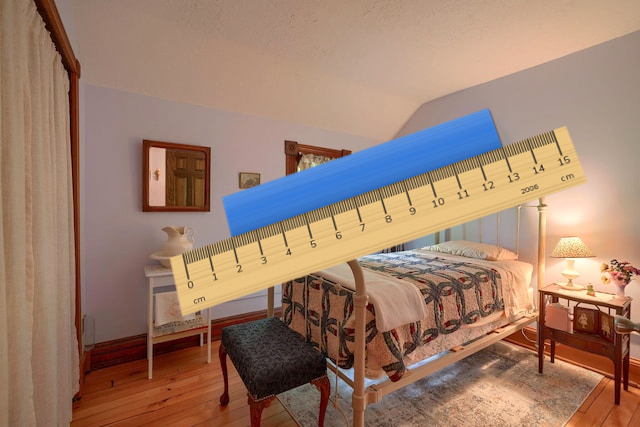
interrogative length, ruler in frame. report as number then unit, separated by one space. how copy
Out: 11 cm
